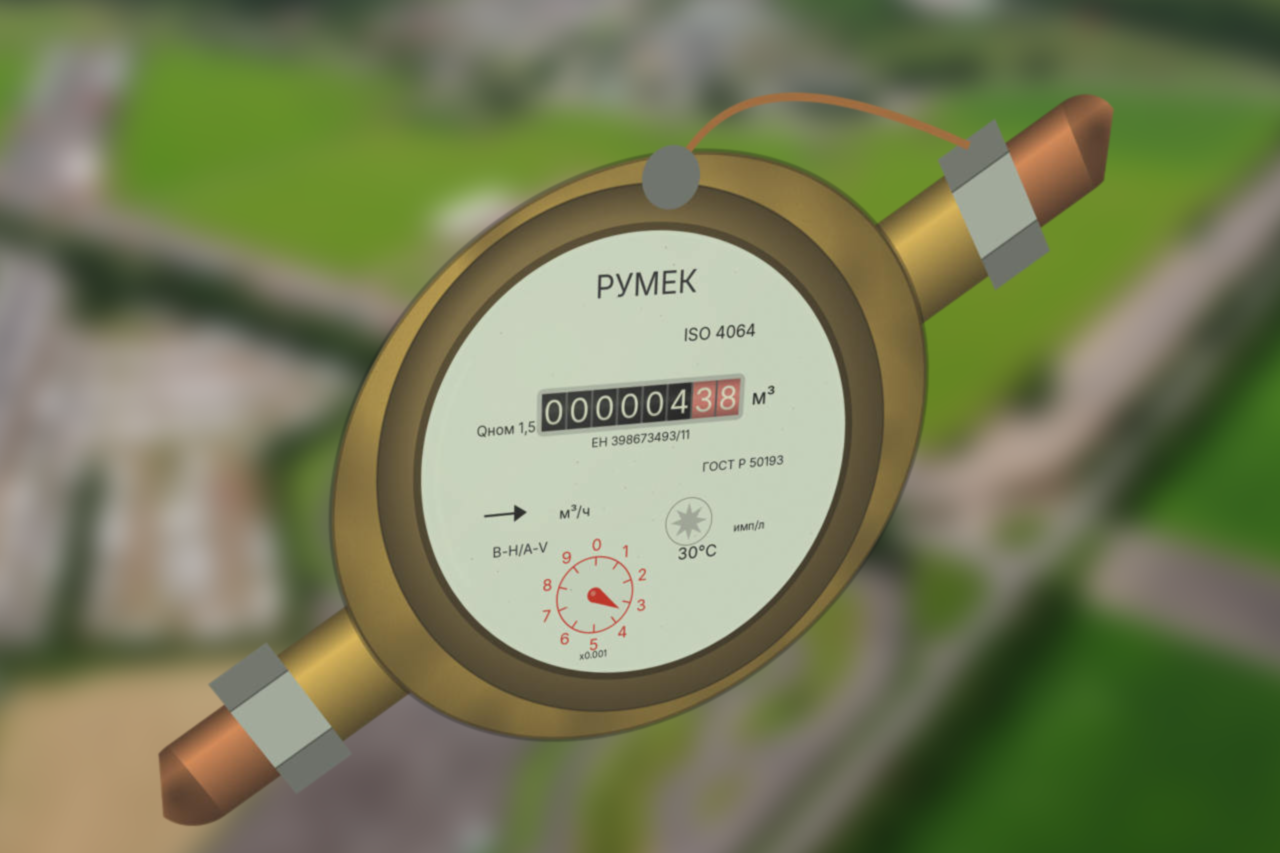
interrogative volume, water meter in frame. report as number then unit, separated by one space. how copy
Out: 4.383 m³
